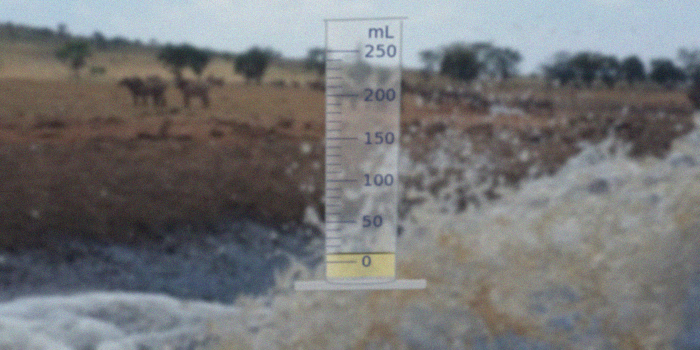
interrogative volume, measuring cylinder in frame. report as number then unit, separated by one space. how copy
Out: 10 mL
